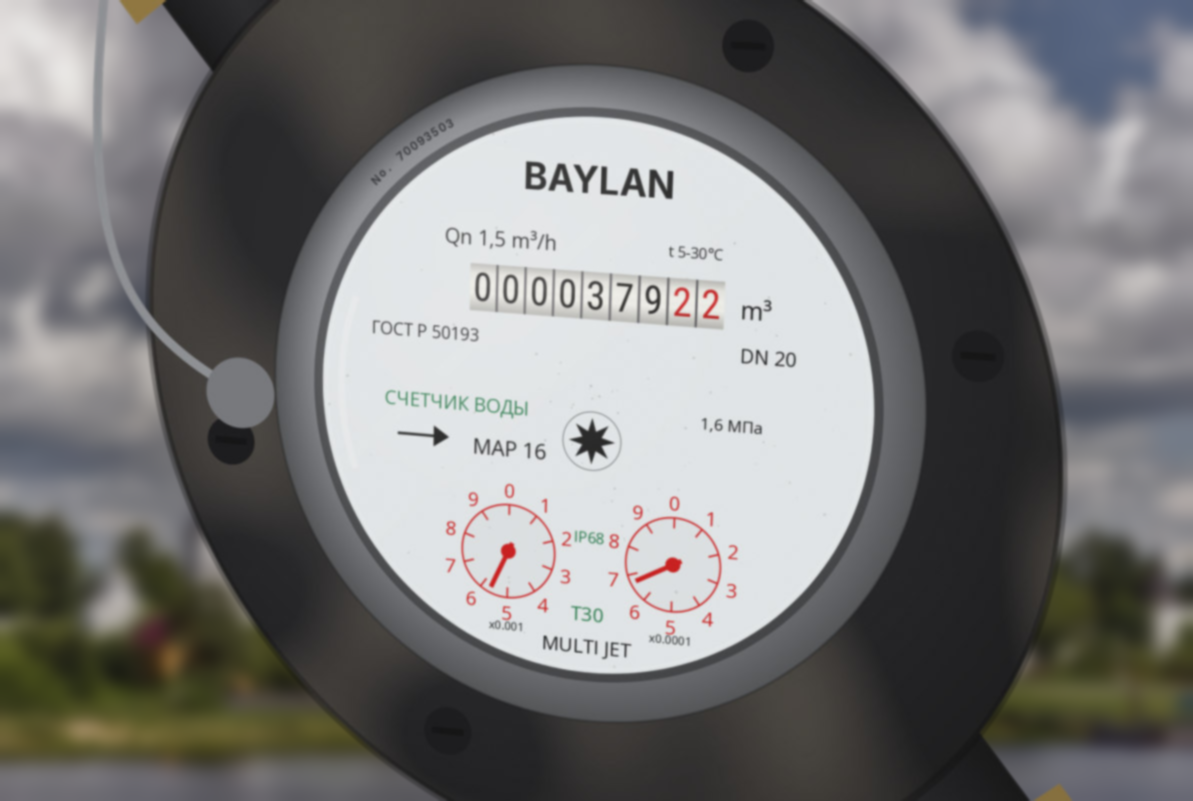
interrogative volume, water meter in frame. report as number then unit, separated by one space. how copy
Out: 379.2256 m³
